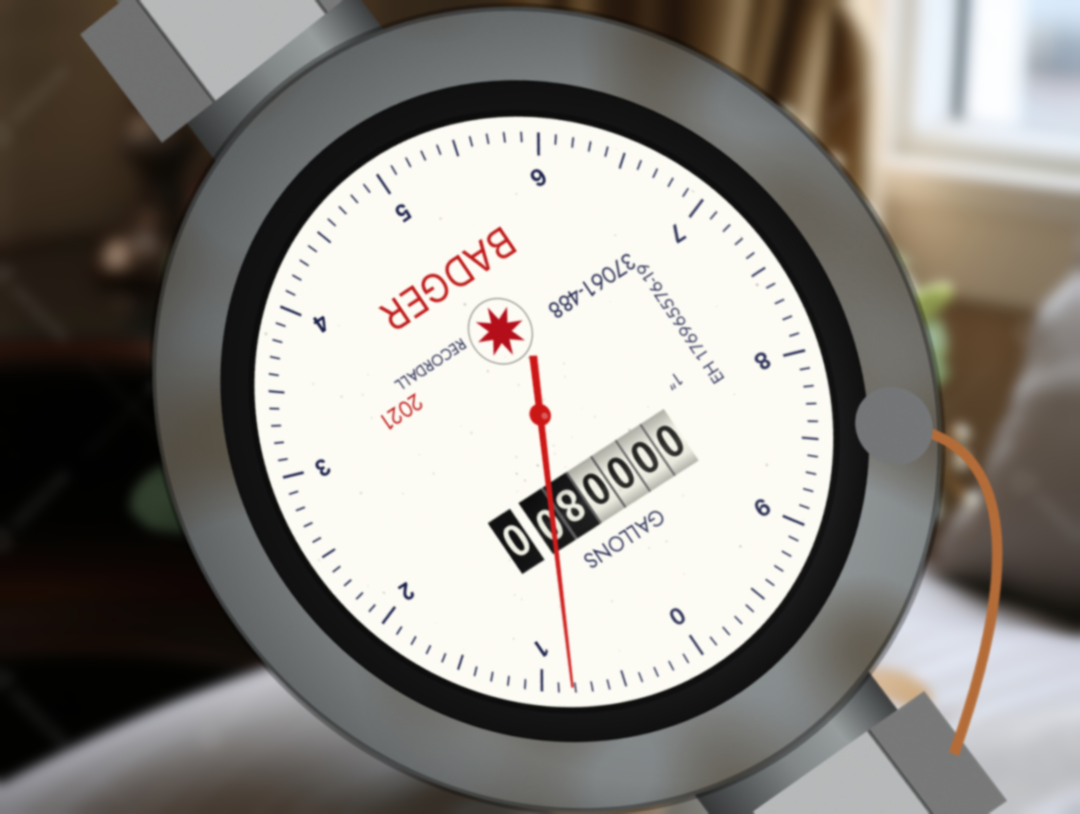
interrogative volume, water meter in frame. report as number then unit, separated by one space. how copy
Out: 800.8 gal
